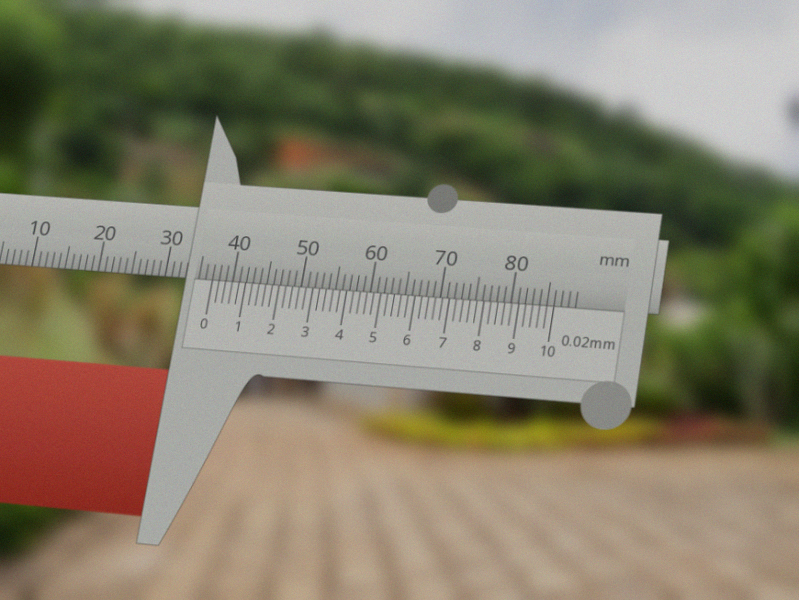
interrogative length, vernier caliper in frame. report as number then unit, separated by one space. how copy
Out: 37.0 mm
